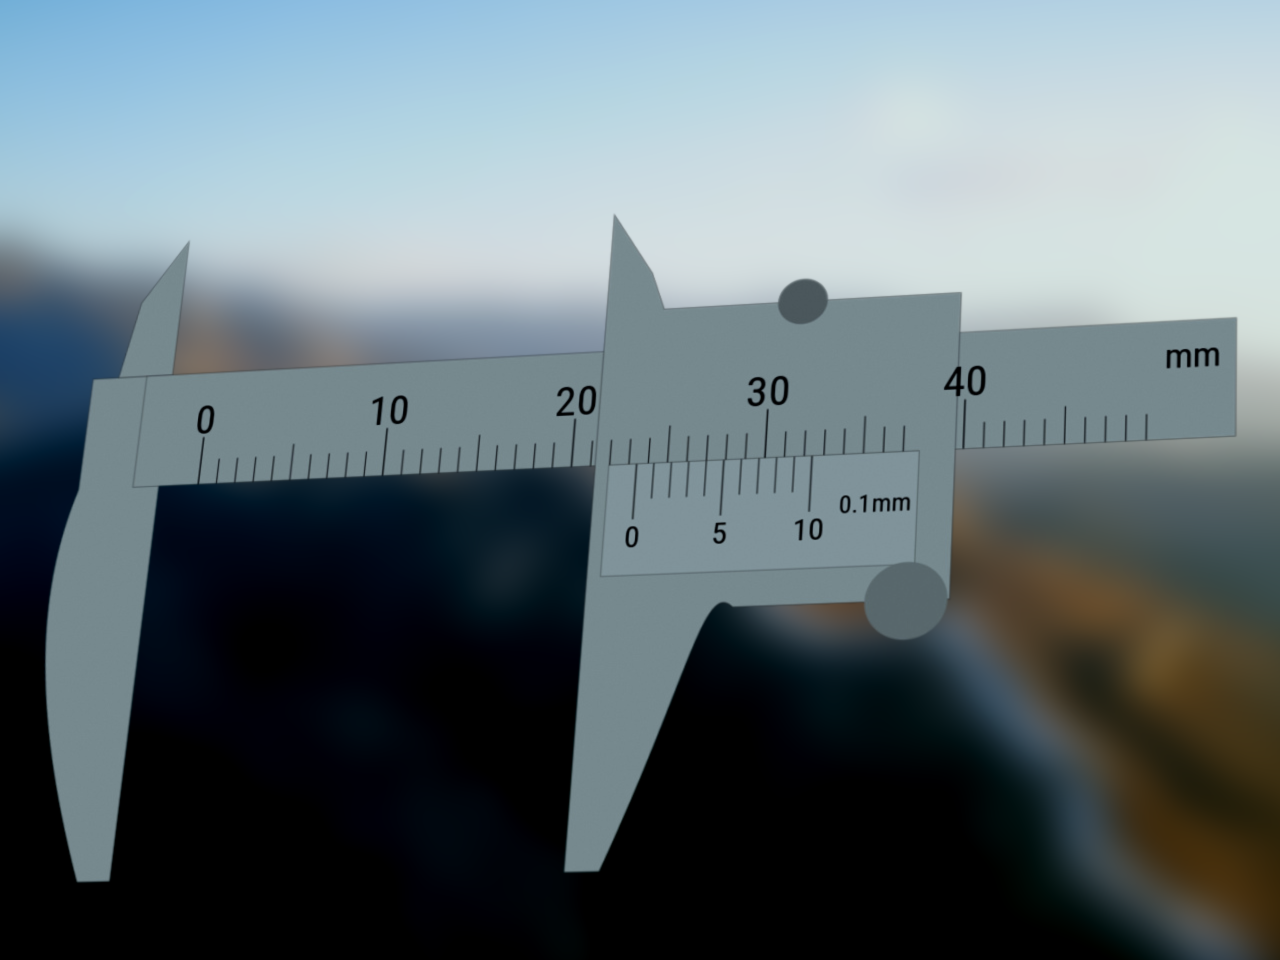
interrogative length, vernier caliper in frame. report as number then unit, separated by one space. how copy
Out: 23.4 mm
